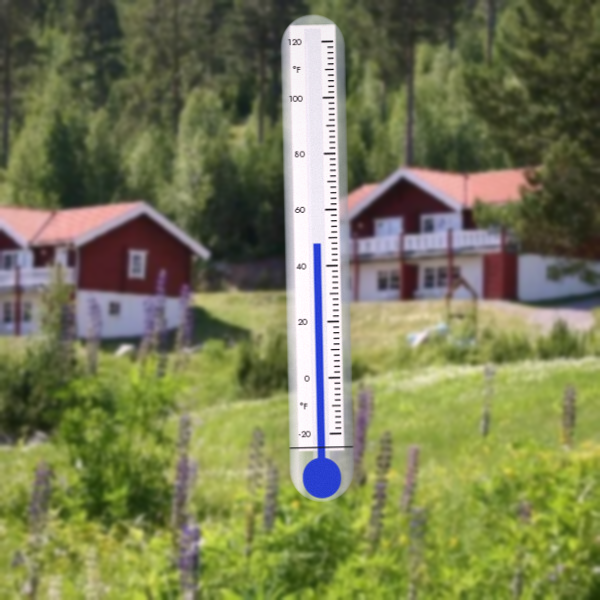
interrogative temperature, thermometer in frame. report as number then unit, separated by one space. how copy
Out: 48 °F
